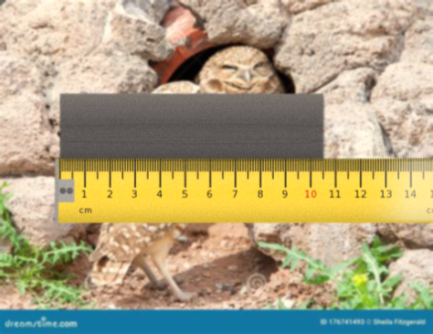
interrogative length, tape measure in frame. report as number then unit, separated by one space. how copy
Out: 10.5 cm
